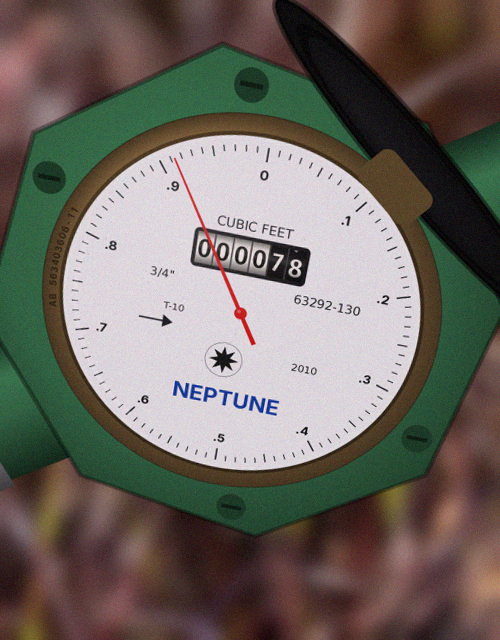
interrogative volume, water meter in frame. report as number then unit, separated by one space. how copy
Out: 77.91 ft³
